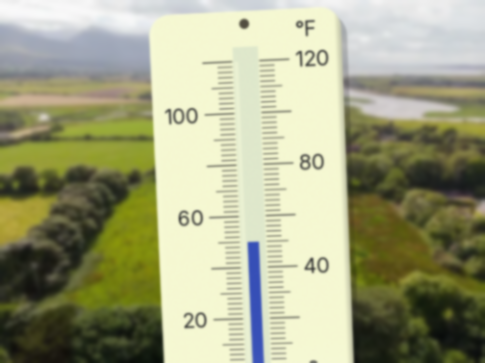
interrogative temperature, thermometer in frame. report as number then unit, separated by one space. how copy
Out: 50 °F
